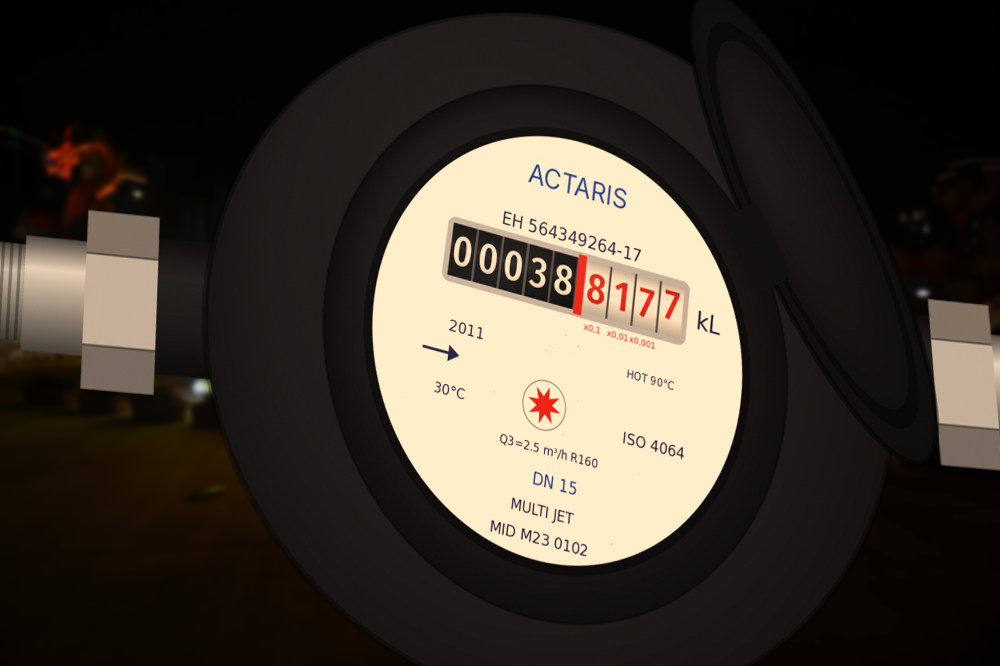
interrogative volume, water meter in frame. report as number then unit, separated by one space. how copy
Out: 38.8177 kL
